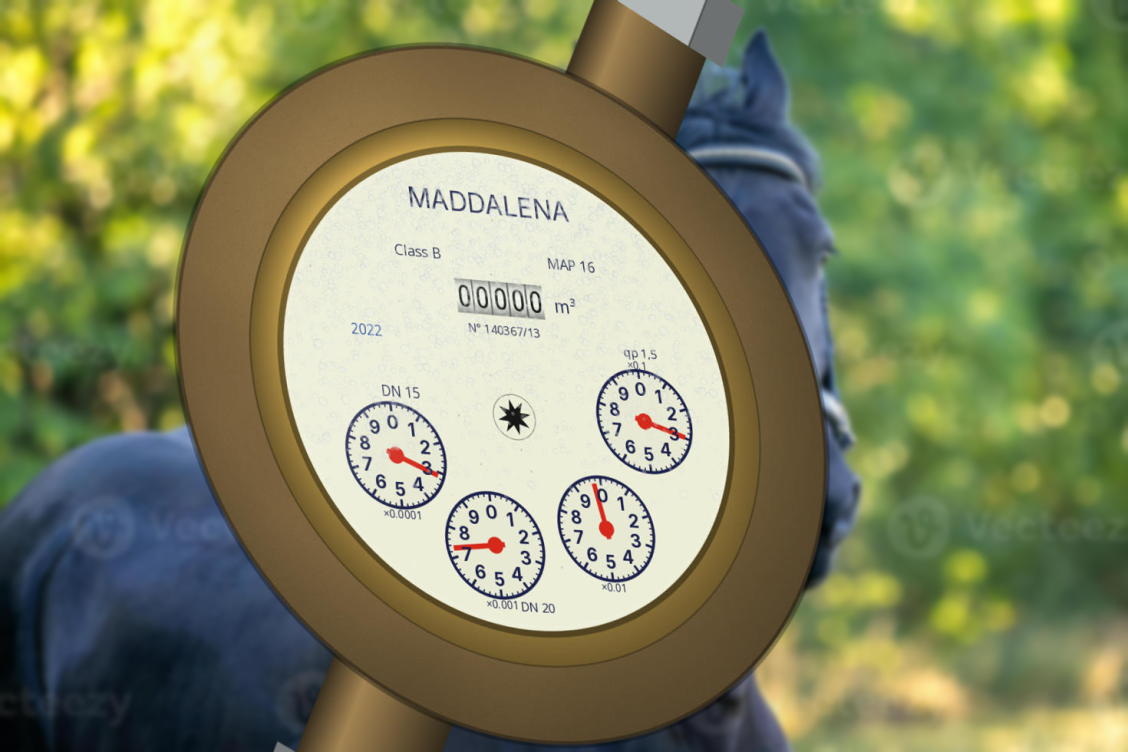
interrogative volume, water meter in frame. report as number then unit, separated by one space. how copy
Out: 0.2973 m³
